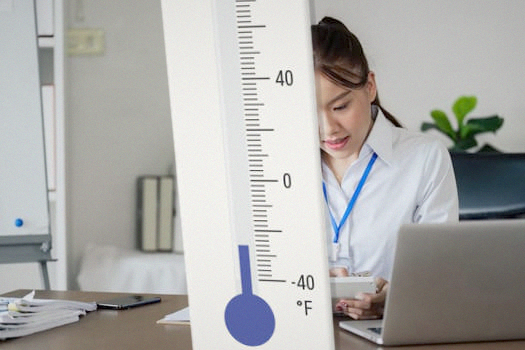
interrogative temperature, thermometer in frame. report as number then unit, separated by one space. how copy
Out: -26 °F
